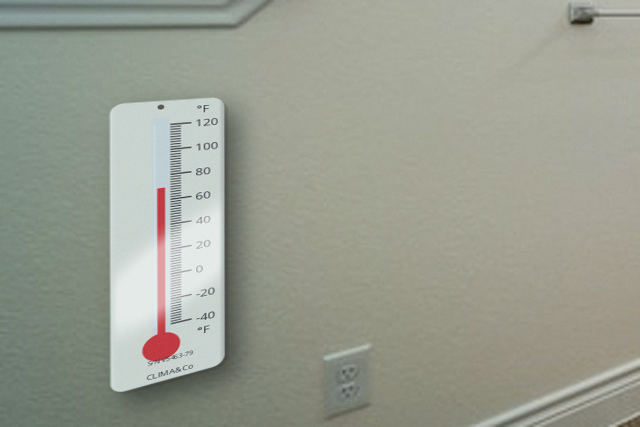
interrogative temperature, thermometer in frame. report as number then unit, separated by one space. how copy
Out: 70 °F
